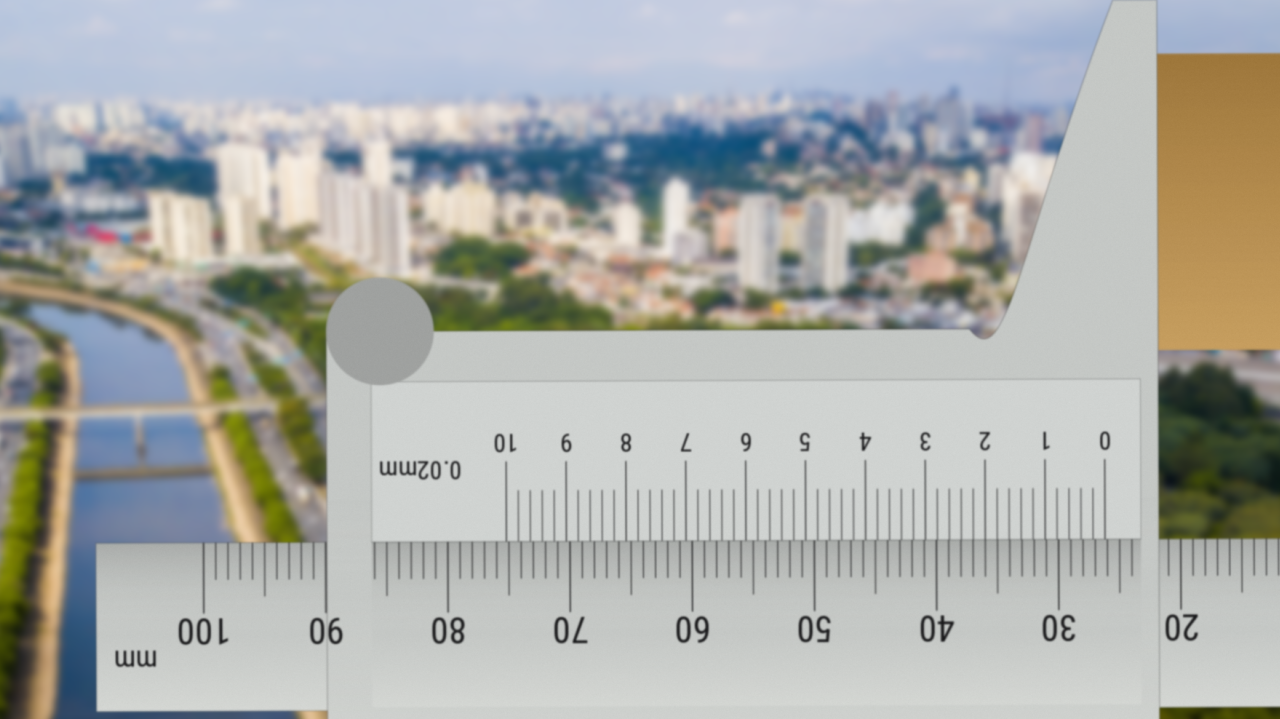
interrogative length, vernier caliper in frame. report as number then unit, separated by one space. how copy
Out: 26.2 mm
